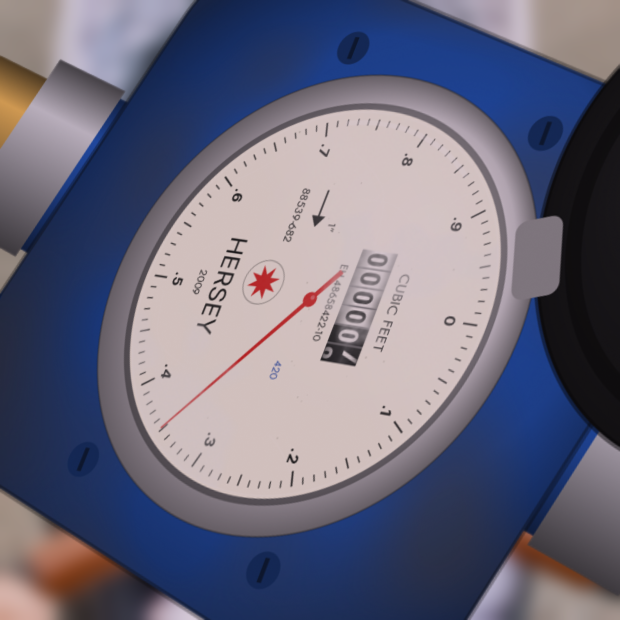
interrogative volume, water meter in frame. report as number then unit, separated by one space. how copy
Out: 7.35 ft³
